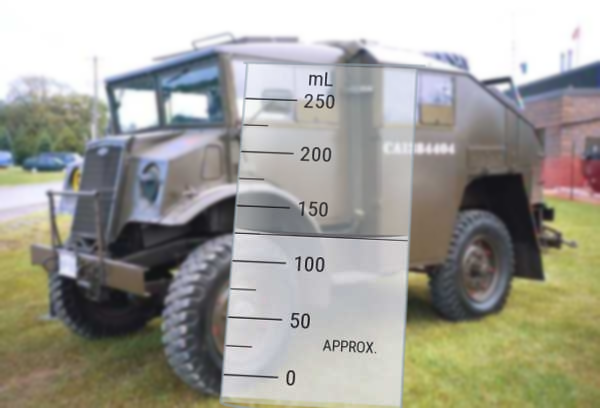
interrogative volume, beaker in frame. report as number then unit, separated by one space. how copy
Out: 125 mL
